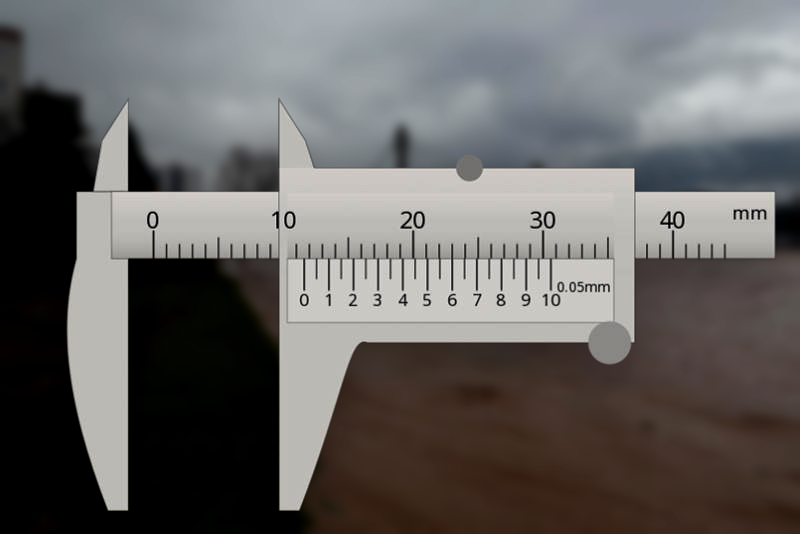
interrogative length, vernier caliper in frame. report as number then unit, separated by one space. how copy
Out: 11.6 mm
